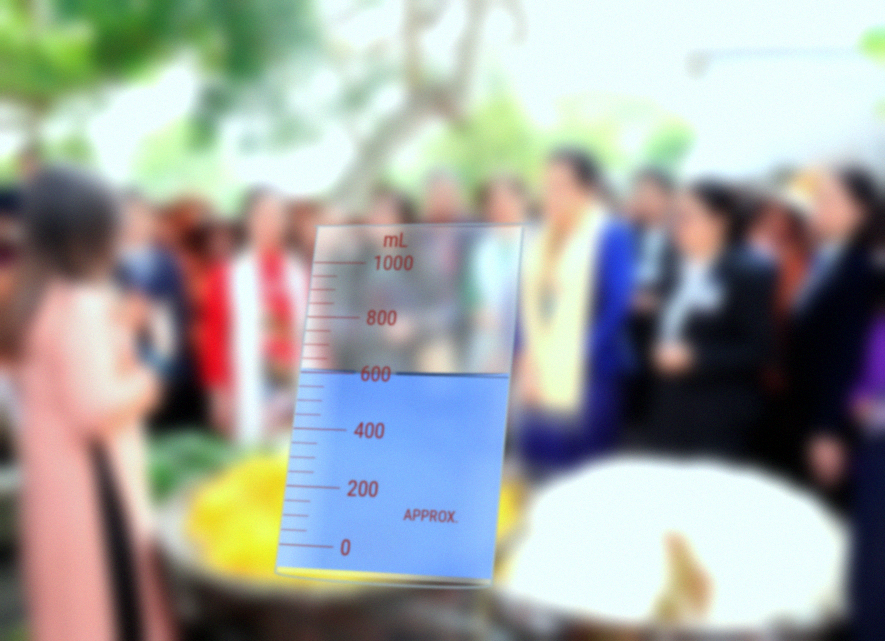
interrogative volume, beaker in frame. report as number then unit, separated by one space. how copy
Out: 600 mL
